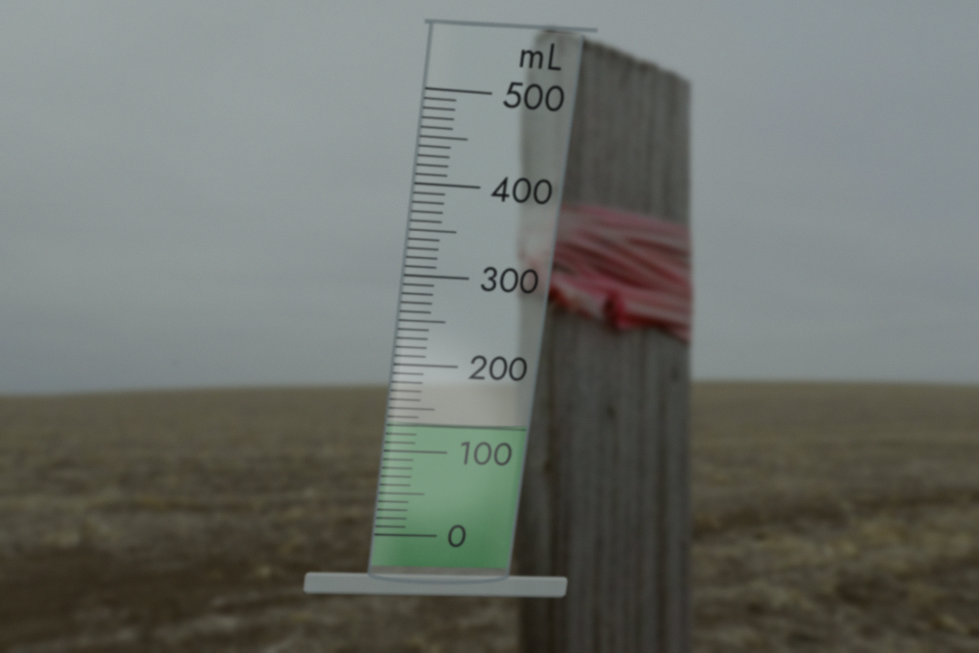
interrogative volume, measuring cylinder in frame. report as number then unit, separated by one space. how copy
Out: 130 mL
